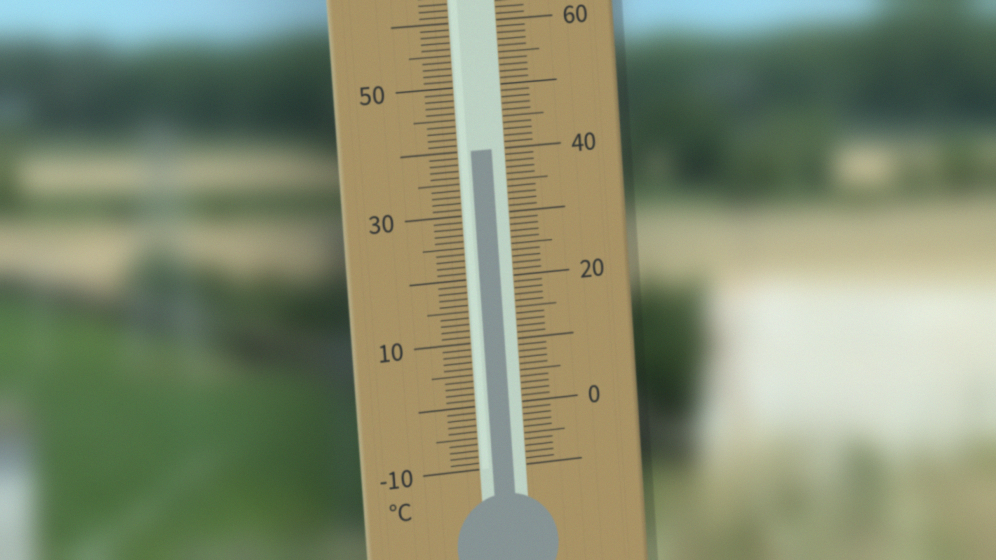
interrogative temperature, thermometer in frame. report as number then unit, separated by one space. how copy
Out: 40 °C
